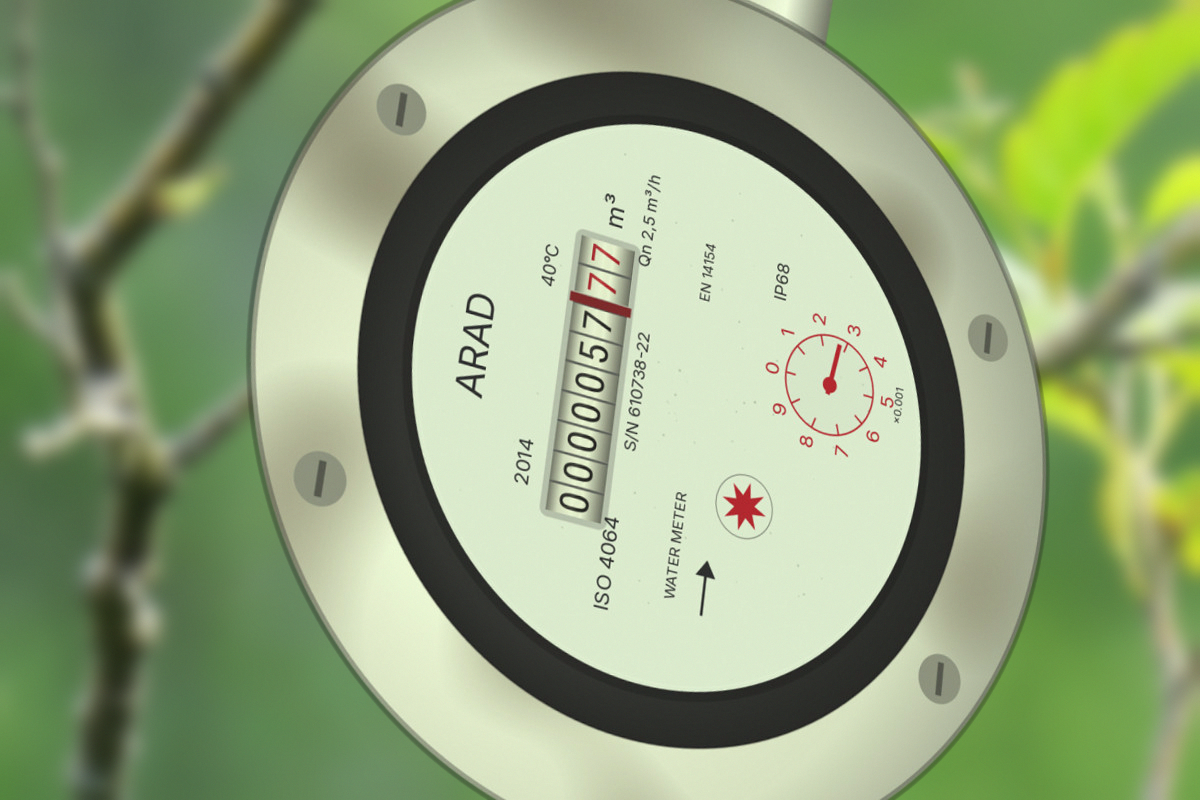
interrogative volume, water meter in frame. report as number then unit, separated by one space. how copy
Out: 57.772 m³
